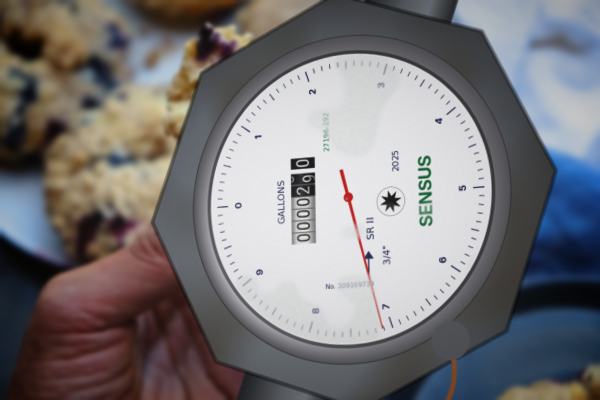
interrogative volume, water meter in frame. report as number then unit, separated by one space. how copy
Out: 287.1 gal
